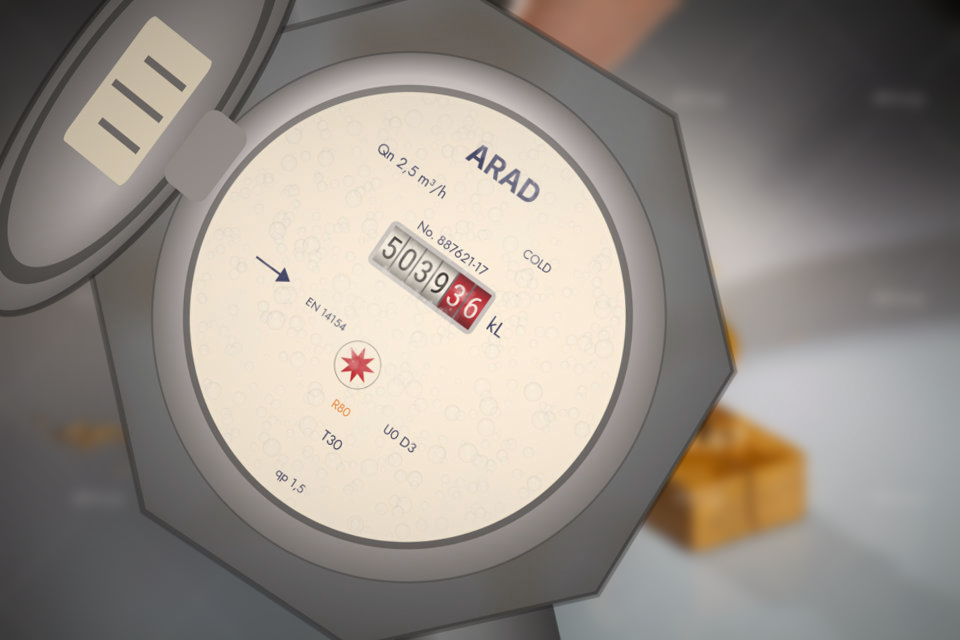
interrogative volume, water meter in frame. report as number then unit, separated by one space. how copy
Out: 5039.36 kL
